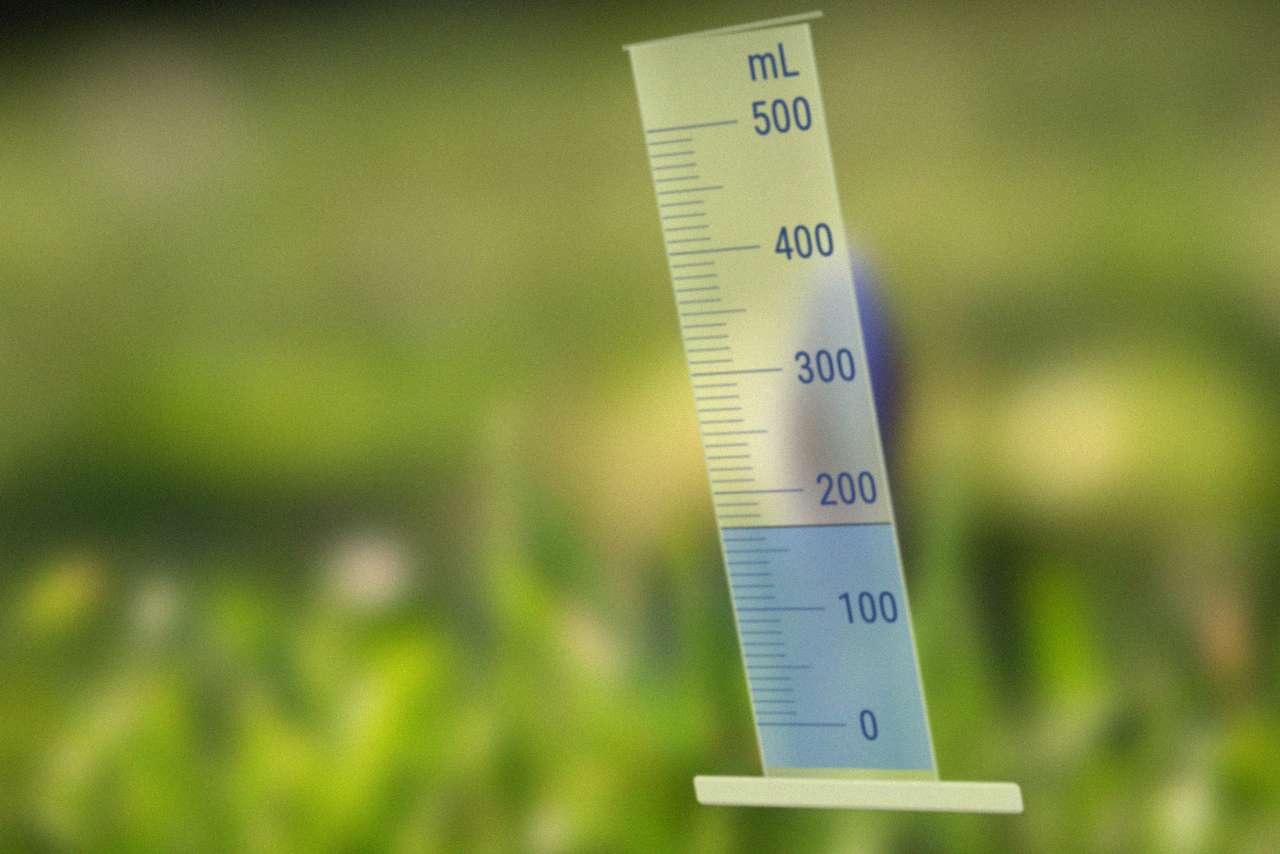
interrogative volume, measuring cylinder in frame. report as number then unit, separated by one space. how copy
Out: 170 mL
